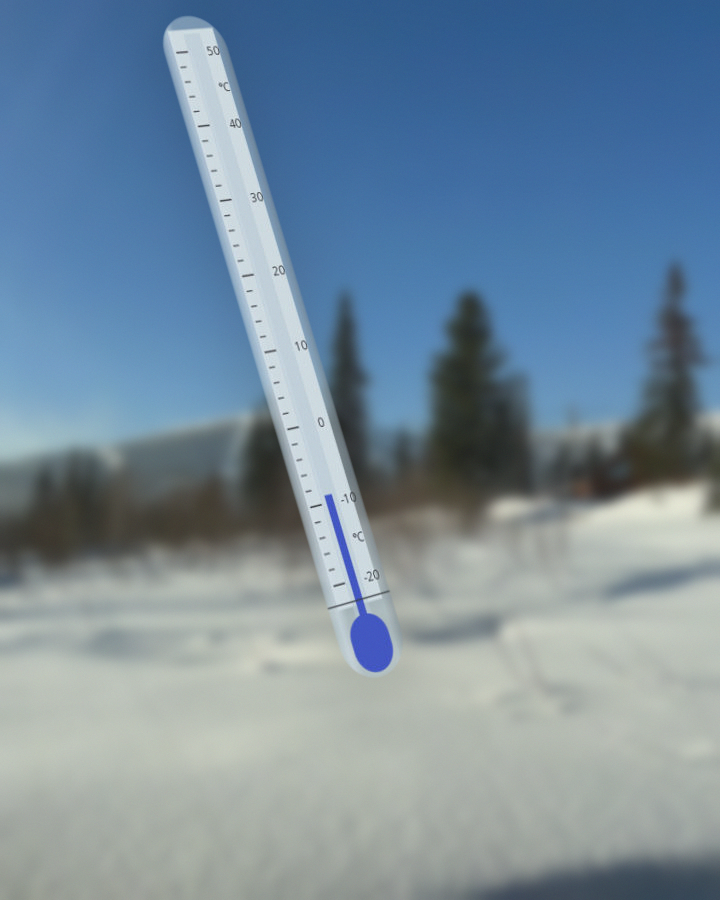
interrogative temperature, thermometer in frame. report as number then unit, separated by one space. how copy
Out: -9 °C
